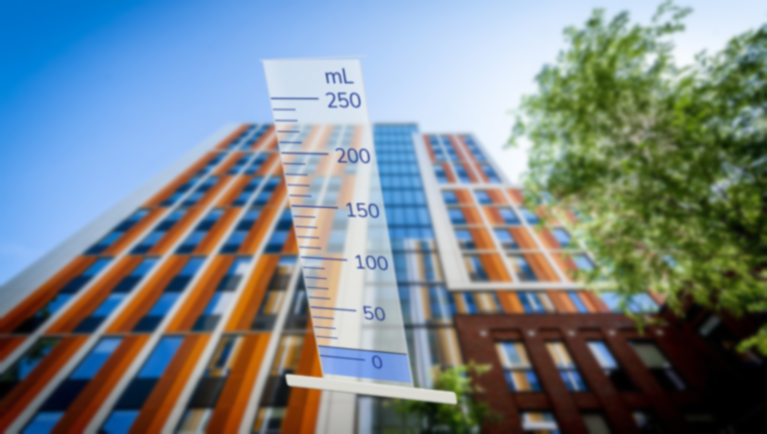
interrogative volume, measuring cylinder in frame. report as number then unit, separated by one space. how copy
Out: 10 mL
